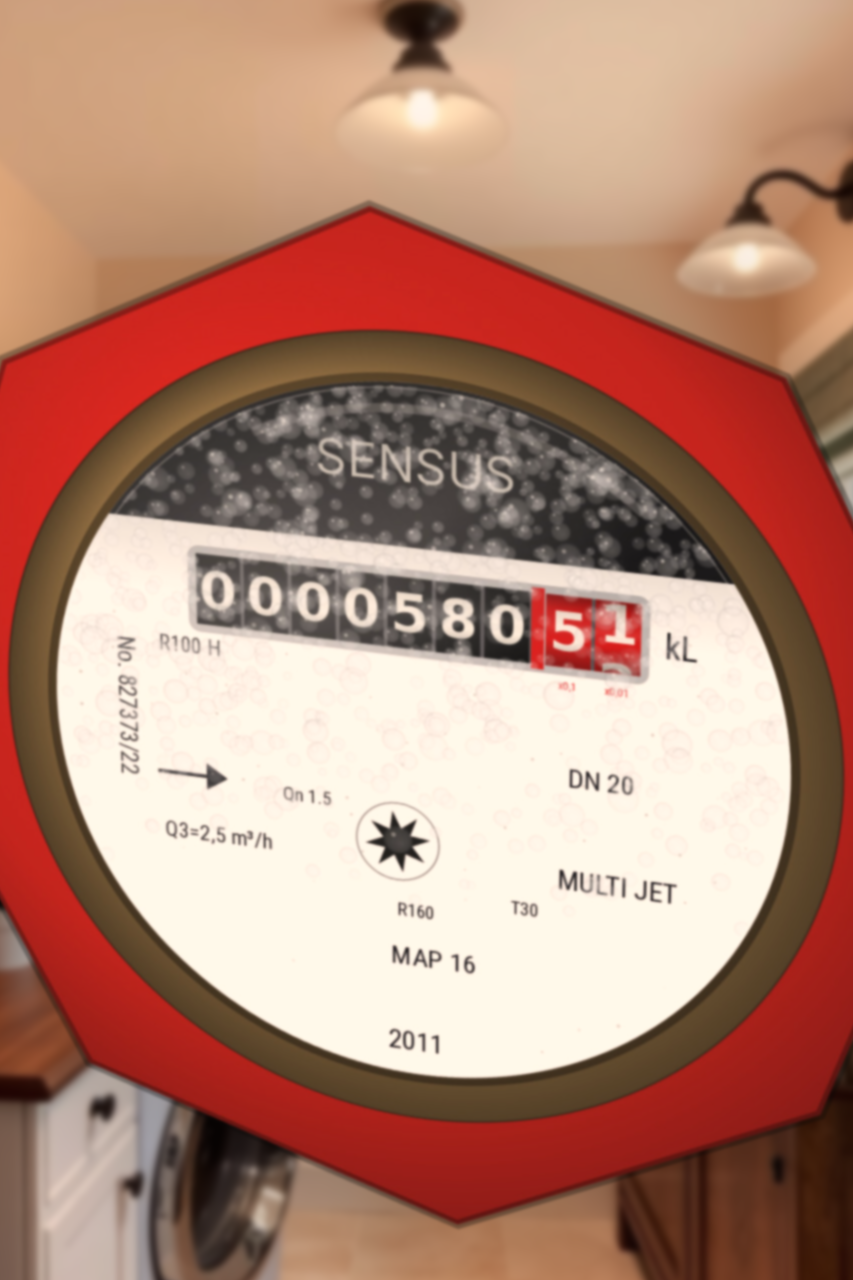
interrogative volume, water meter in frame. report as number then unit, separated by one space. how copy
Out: 580.51 kL
